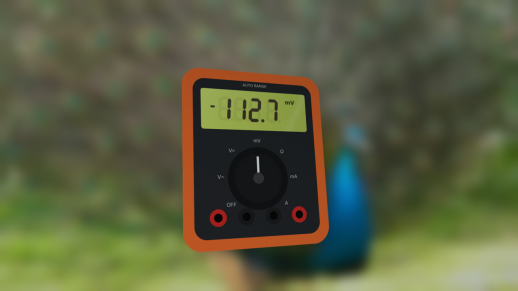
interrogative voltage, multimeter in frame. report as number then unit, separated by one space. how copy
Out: -112.7 mV
